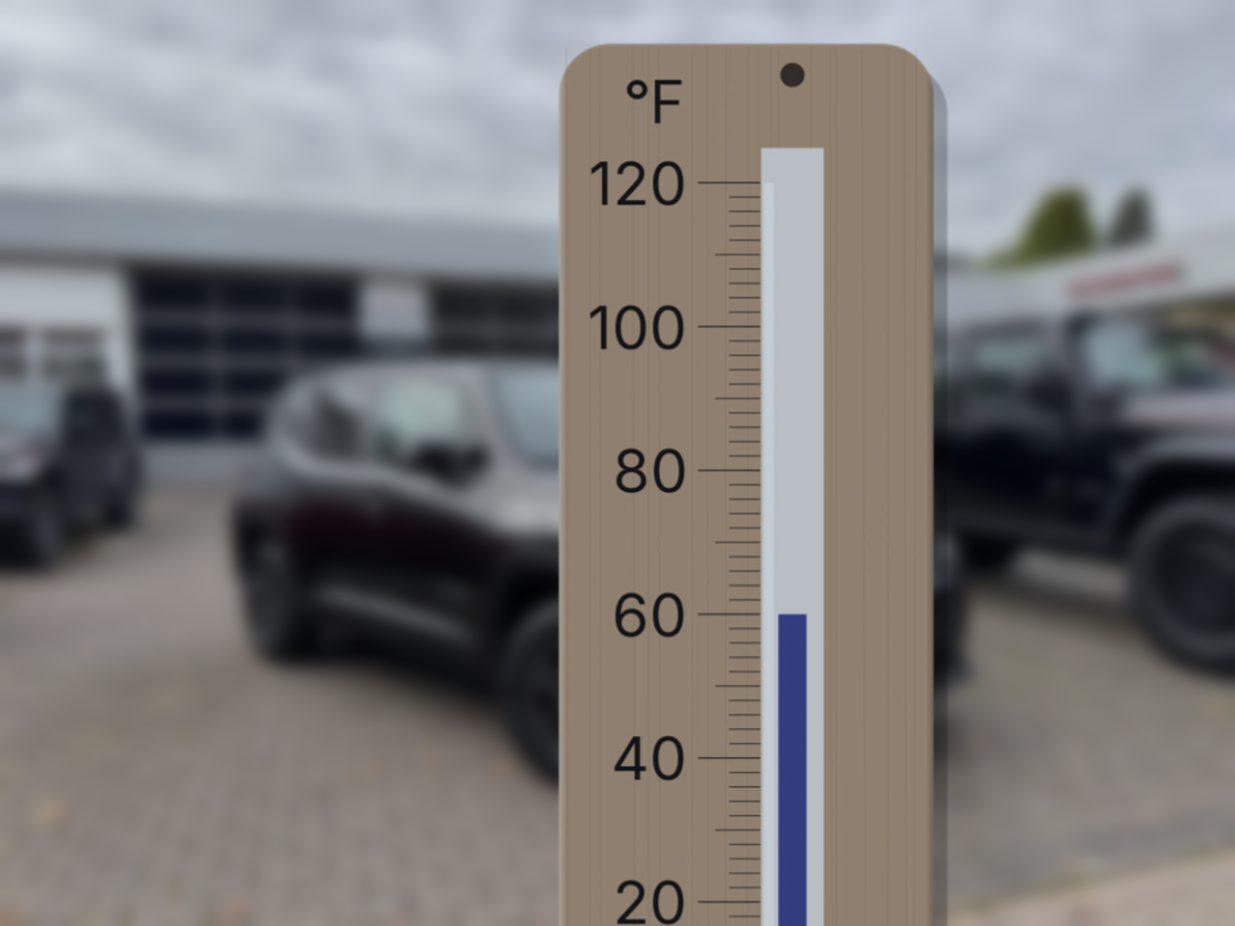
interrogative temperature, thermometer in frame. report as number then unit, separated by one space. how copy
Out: 60 °F
